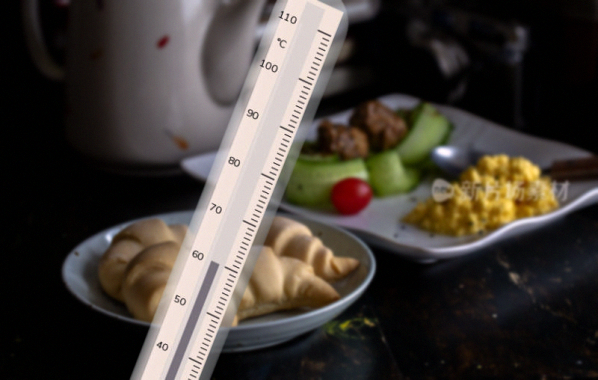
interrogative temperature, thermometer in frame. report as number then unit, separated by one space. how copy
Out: 60 °C
